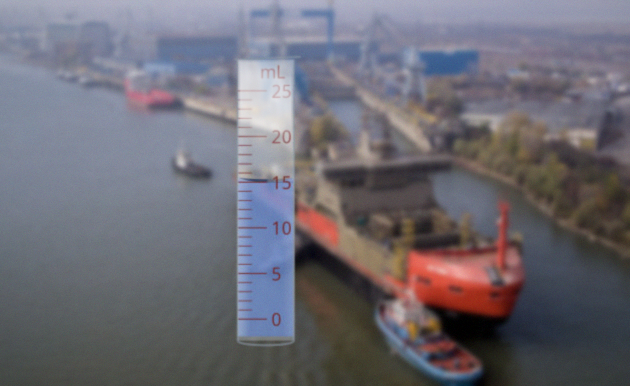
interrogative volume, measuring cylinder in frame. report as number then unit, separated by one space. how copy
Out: 15 mL
